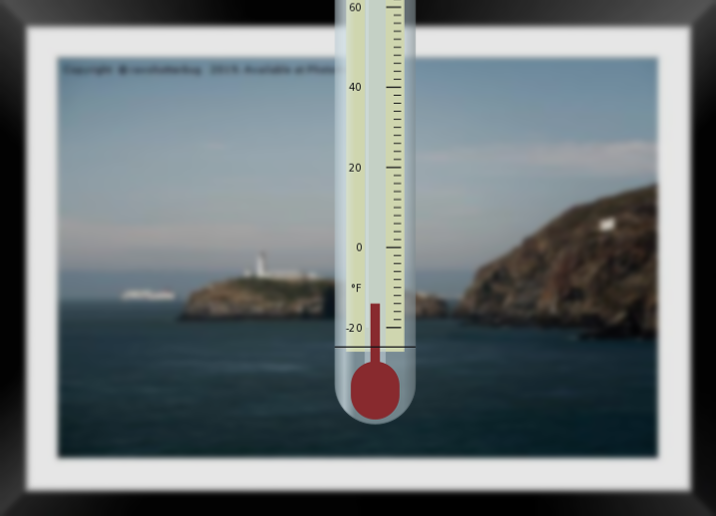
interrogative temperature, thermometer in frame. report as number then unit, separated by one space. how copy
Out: -14 °F
